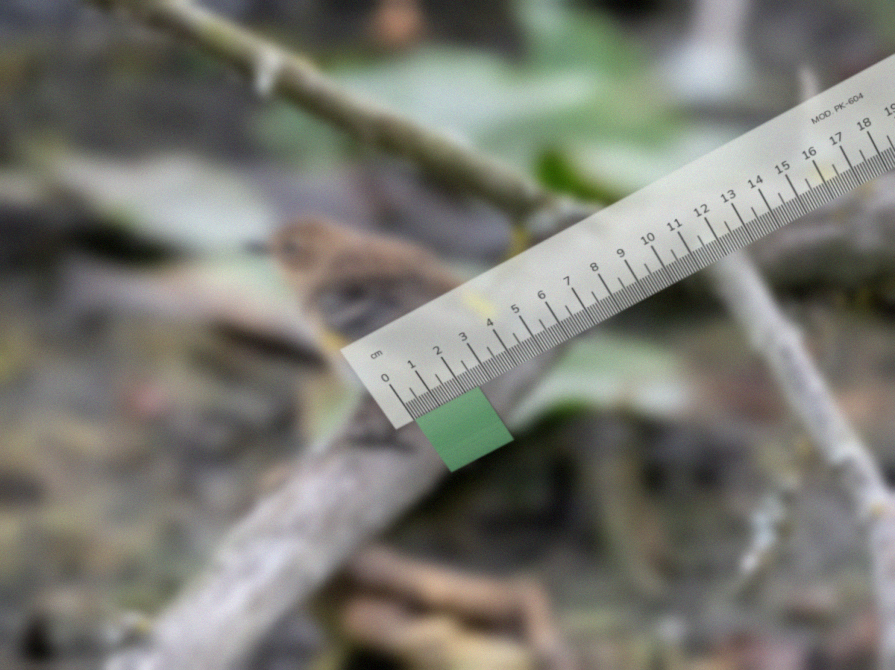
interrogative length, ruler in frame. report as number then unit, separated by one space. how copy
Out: 2.5 cm
